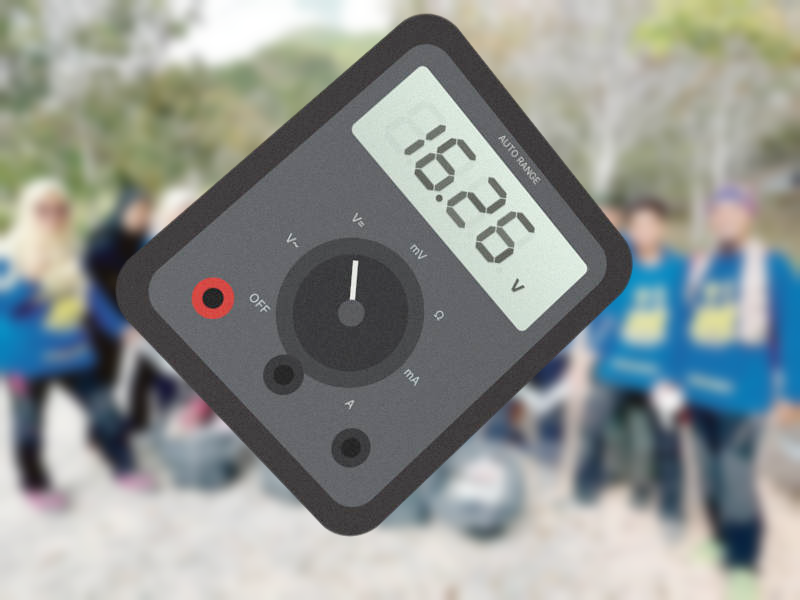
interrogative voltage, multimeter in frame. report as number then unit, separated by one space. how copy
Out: 16.26 V
